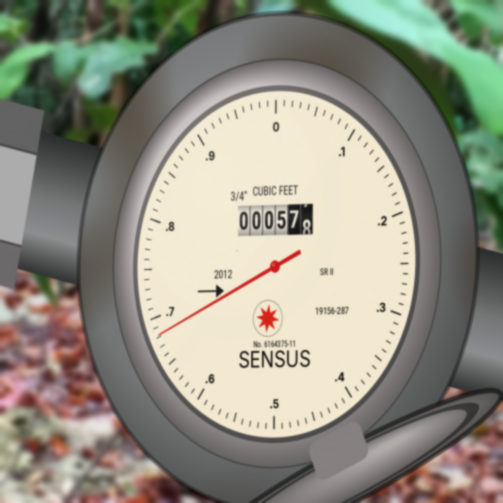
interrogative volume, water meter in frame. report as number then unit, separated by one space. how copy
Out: 577.68 ft³
